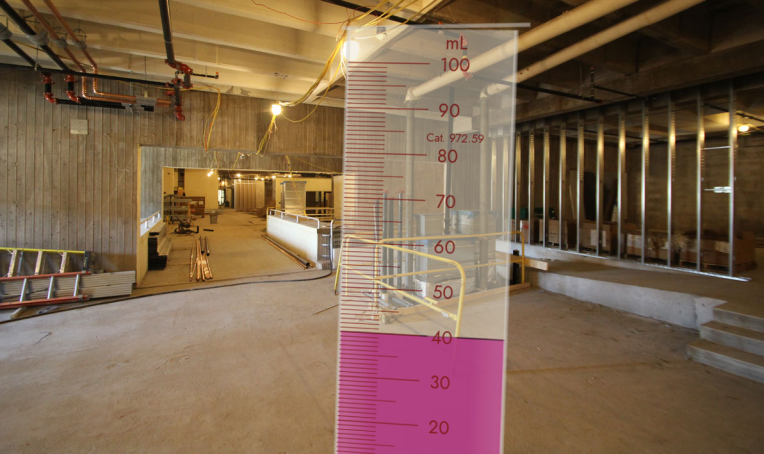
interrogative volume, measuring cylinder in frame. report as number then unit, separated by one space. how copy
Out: 40 mL
